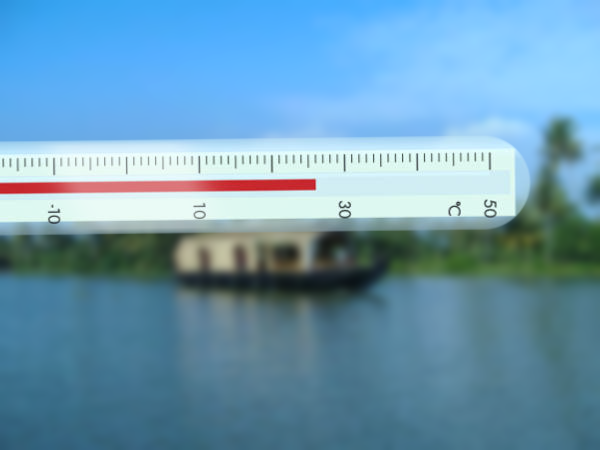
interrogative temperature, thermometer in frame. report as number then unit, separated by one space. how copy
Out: 26 °C
